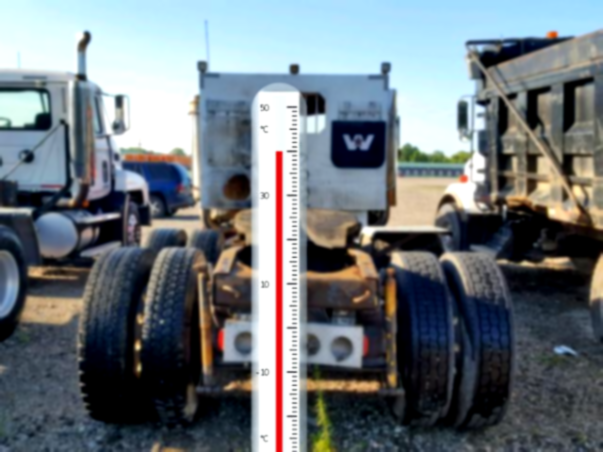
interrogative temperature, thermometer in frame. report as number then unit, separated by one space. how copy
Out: 40 °C
